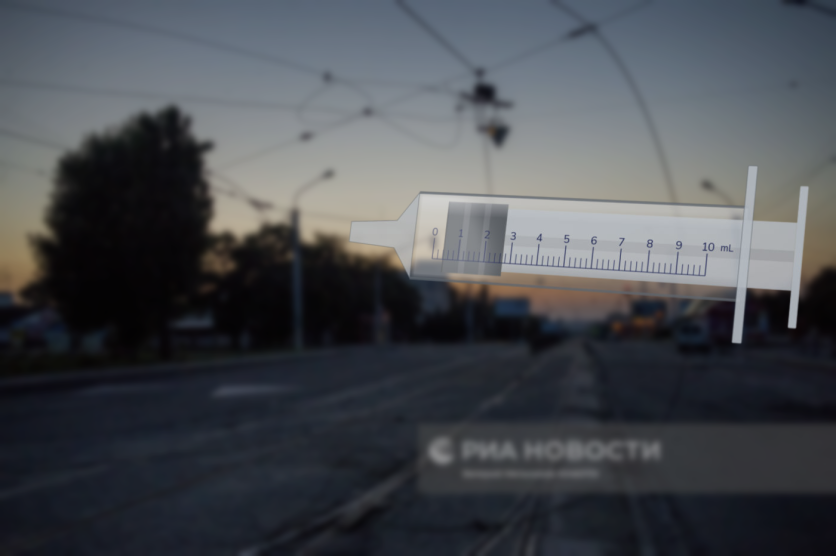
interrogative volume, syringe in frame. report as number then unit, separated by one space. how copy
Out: 0.4 mL
